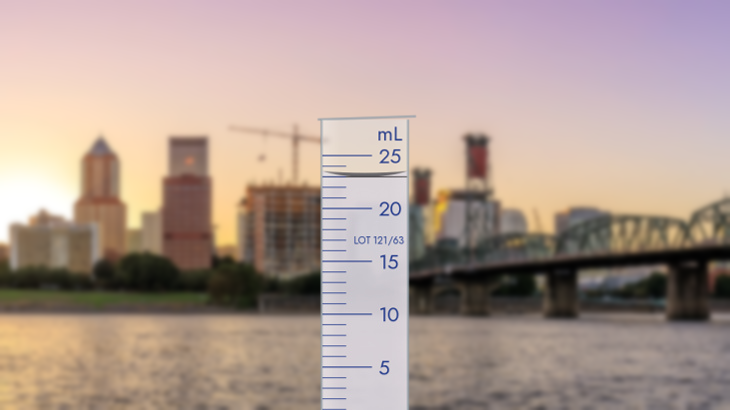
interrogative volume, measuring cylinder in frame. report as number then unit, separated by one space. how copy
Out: 23 mL
